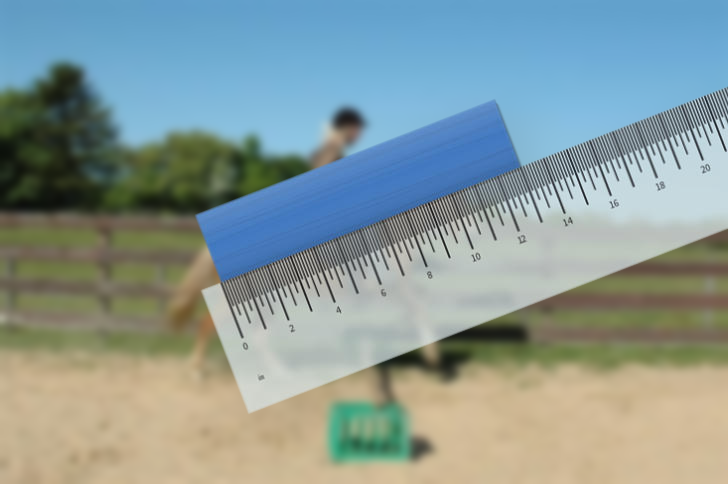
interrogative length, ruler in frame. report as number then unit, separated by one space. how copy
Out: 13 in
